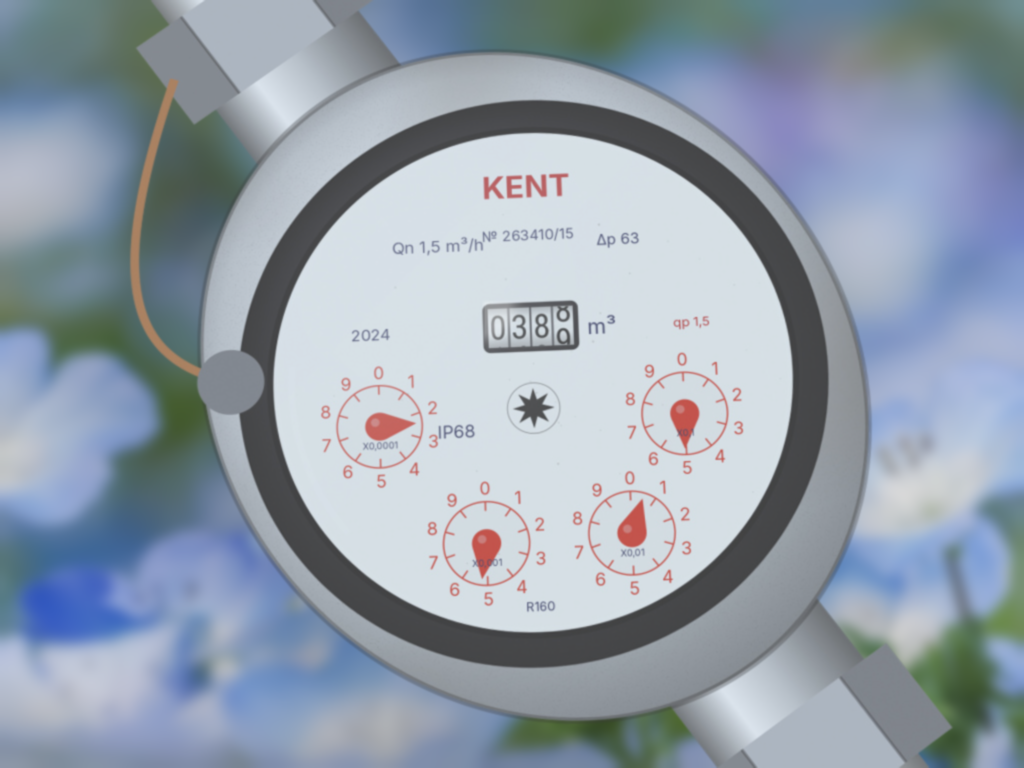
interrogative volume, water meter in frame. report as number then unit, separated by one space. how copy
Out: 388.5052 m³
